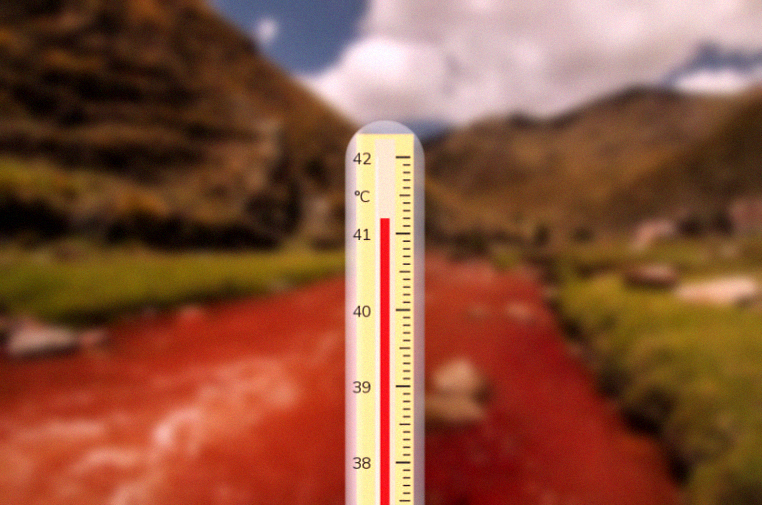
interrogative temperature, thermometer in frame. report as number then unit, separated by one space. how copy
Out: 41.2 °C
